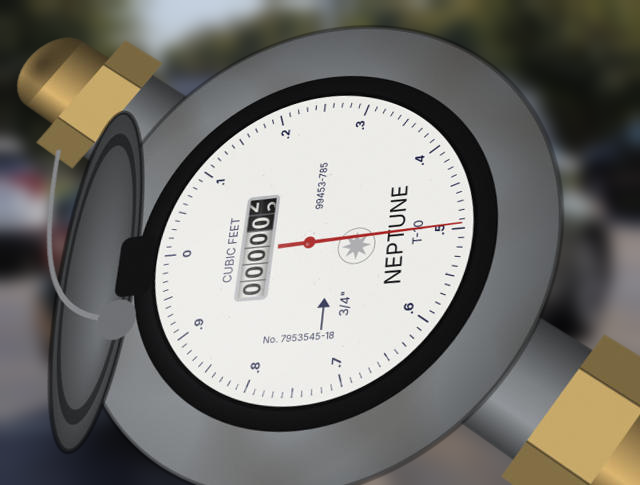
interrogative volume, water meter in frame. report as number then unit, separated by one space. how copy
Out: 2.49 ft³
